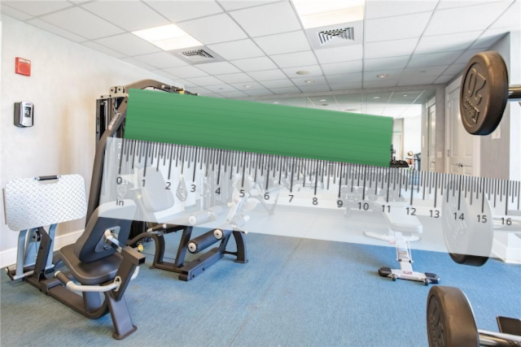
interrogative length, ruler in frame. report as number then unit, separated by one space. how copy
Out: 11 in
